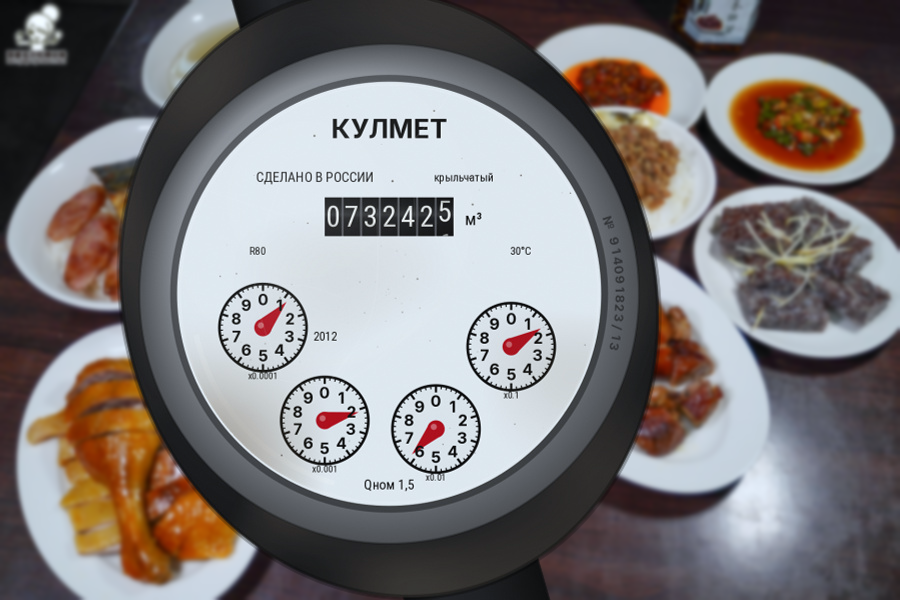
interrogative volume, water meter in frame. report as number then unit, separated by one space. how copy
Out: 732425.1621 m³
